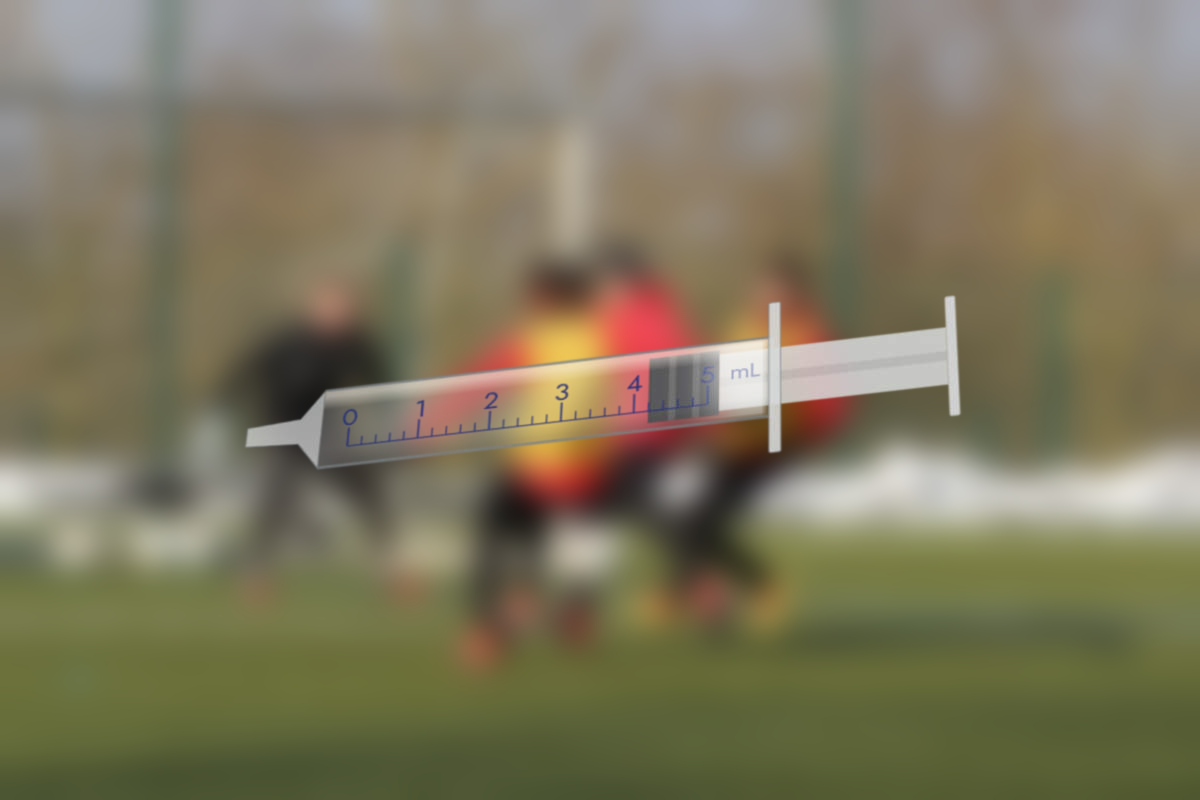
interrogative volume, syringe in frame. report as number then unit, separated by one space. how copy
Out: 4.2 mL
